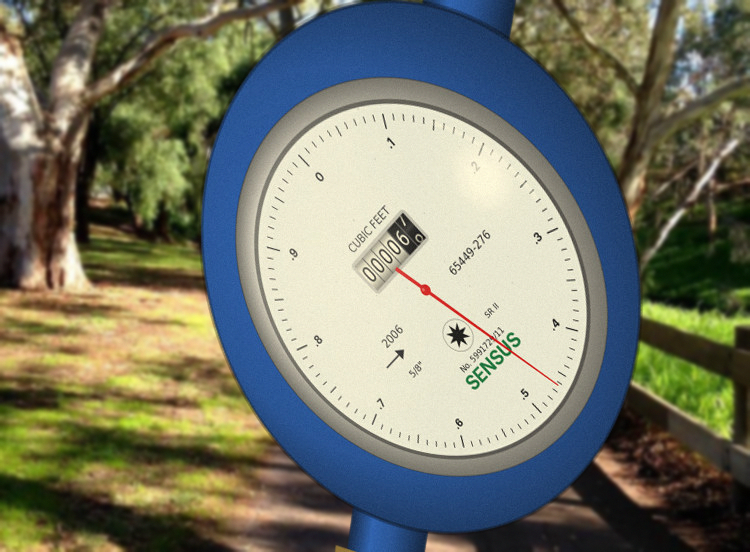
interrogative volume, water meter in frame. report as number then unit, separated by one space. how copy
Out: 67.46 ft³
